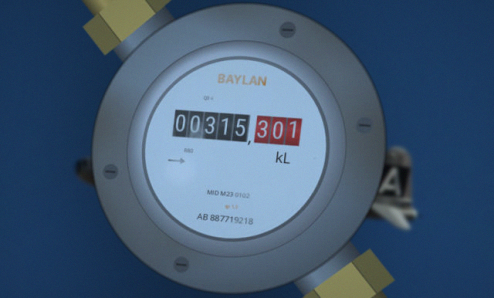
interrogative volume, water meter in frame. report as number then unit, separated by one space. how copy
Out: 315.301 kL
